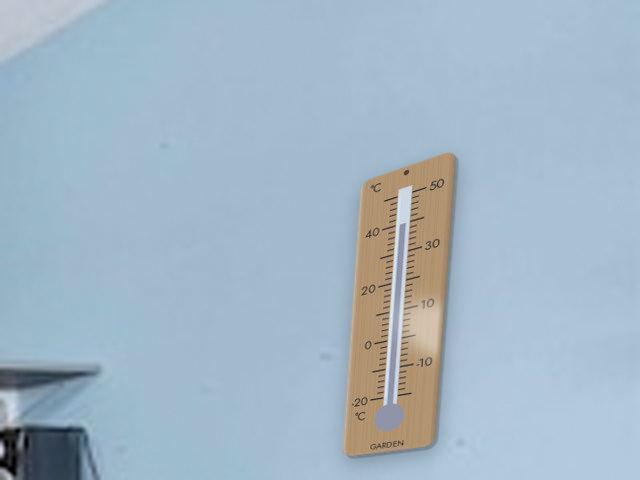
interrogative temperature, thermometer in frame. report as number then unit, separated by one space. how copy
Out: 40 °C
